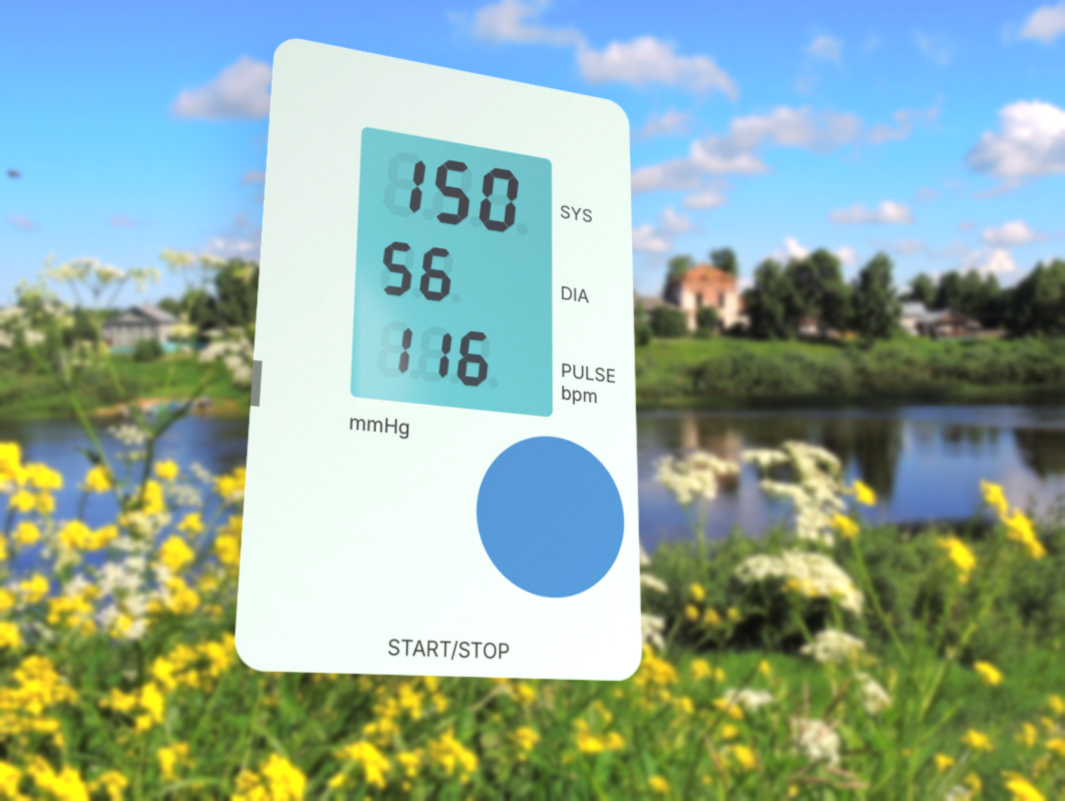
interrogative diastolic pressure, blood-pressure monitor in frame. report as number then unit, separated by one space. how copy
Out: 56 mmHg
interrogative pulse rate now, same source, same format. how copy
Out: 116 bpm
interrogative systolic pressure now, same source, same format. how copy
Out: 150 mmHg
